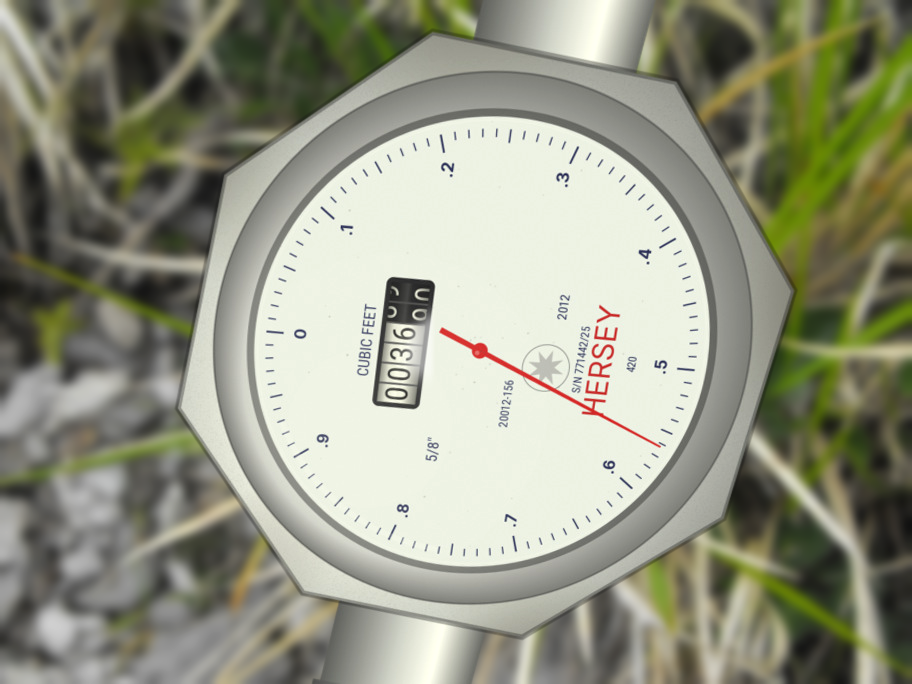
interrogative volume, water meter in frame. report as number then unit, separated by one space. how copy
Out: 3689.56 ft³
